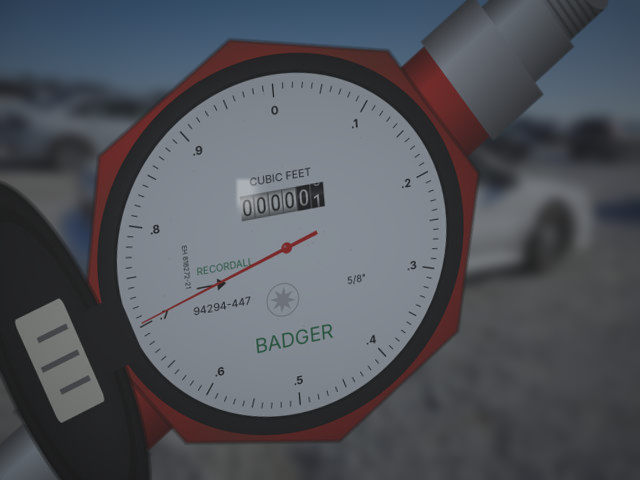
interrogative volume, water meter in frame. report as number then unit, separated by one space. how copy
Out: 0.70 ft³
